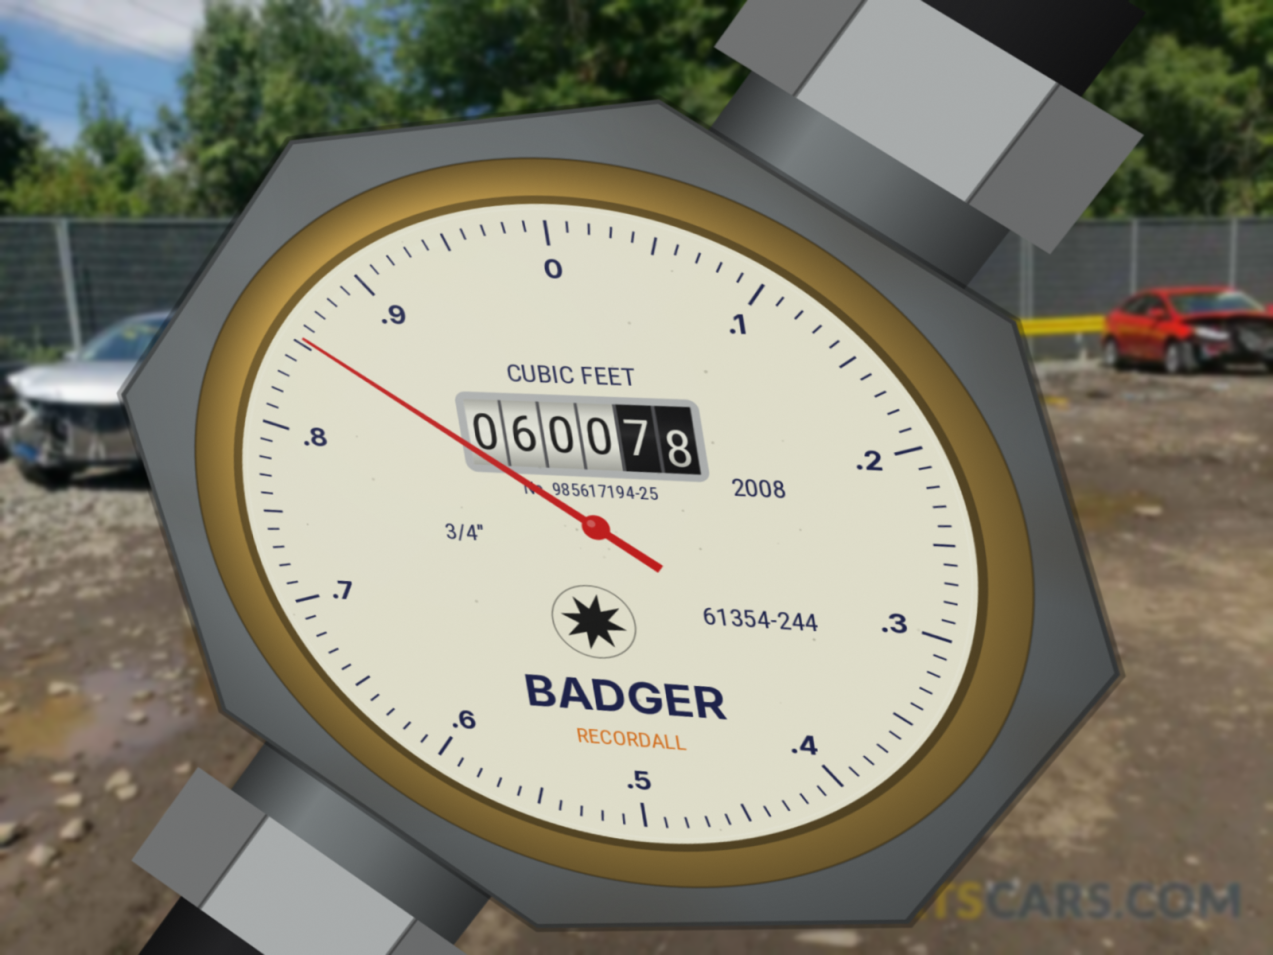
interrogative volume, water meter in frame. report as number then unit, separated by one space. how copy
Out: 60077.85 ft³
